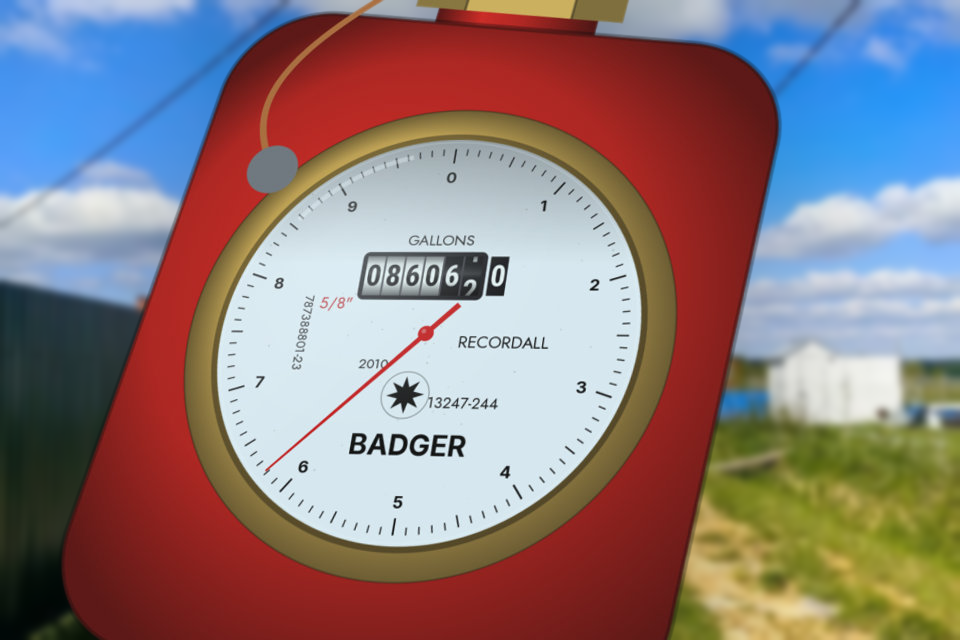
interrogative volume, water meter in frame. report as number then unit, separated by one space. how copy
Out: 860616.2 gal
